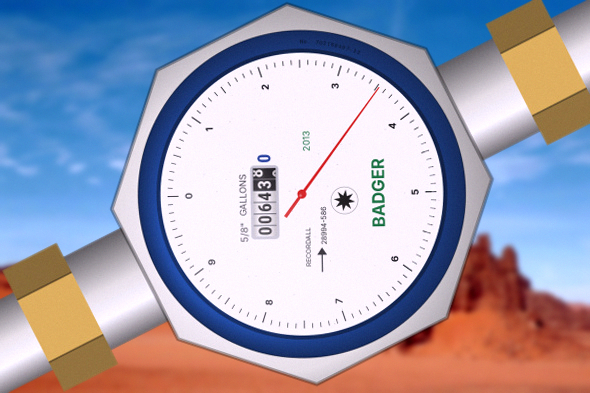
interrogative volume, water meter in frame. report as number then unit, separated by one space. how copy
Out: 64383.5 gal
